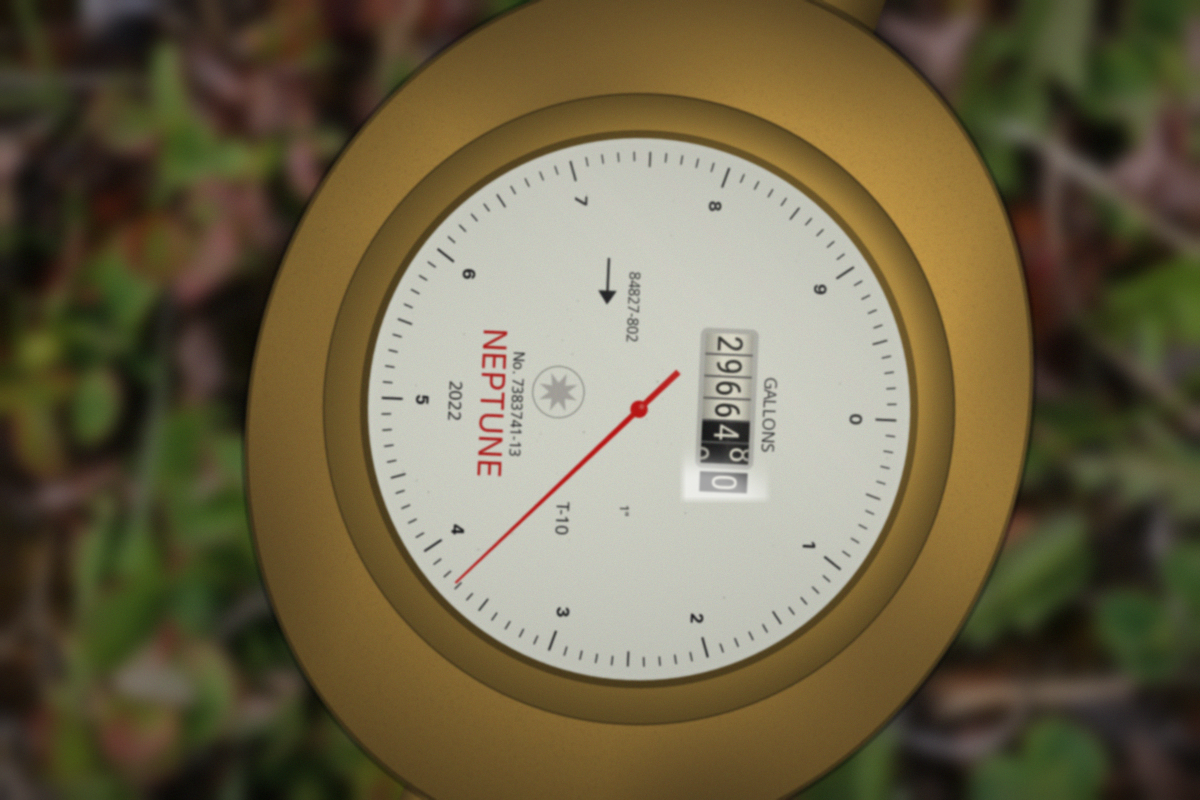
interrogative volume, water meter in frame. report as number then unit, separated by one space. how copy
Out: 2966483.7 gal
